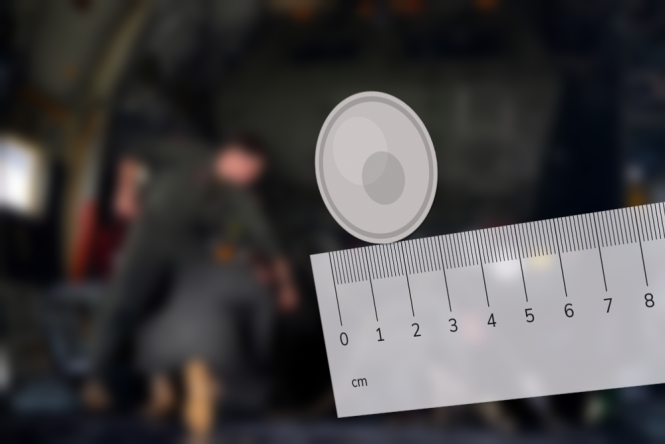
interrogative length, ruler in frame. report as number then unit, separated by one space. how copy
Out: 3.3 cm
